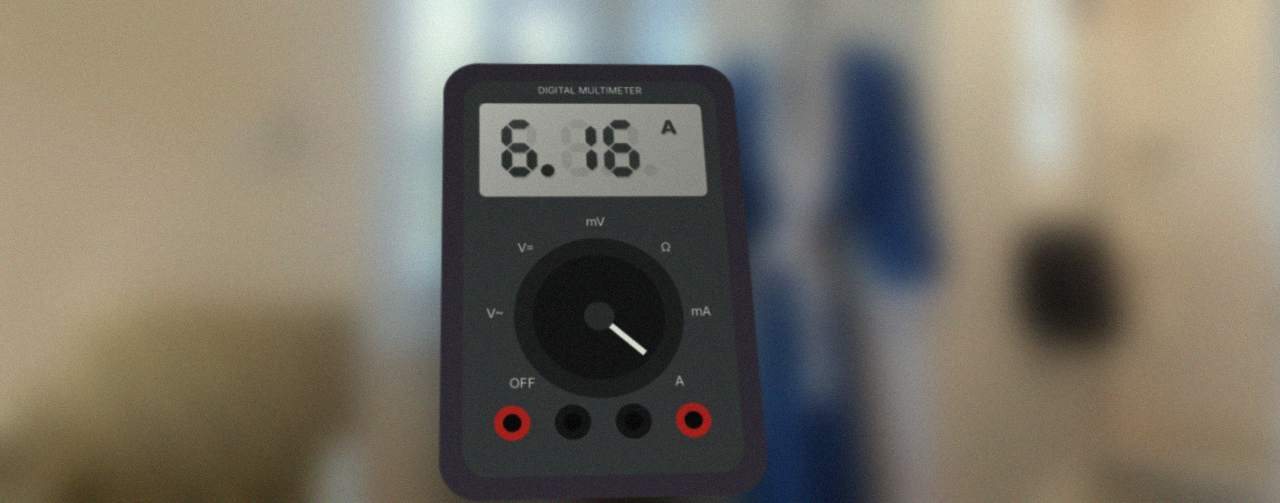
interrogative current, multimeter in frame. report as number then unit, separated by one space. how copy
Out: 6.16 A
